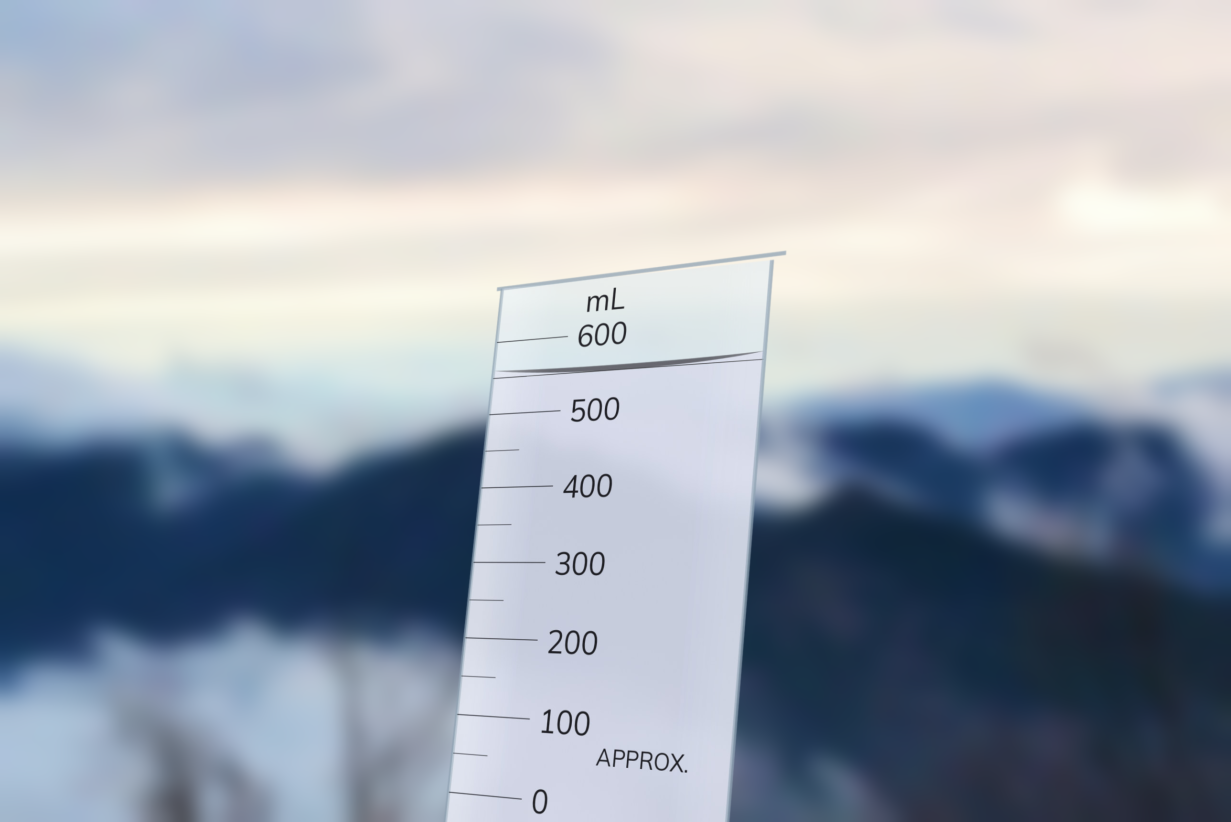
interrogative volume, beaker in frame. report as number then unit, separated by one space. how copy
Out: 550 mL
